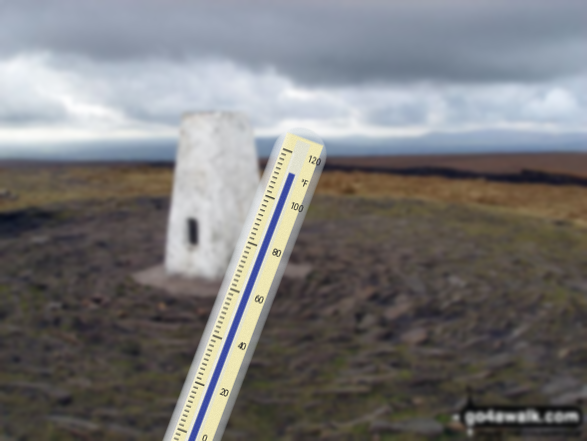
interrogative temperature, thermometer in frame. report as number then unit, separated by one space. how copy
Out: 112 °F
